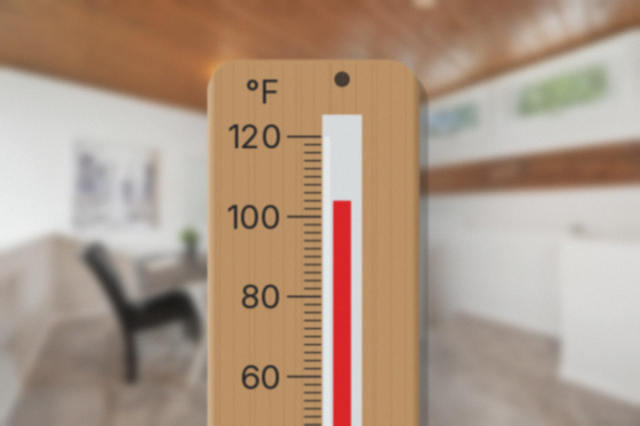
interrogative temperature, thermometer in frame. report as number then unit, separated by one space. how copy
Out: 104 °F
